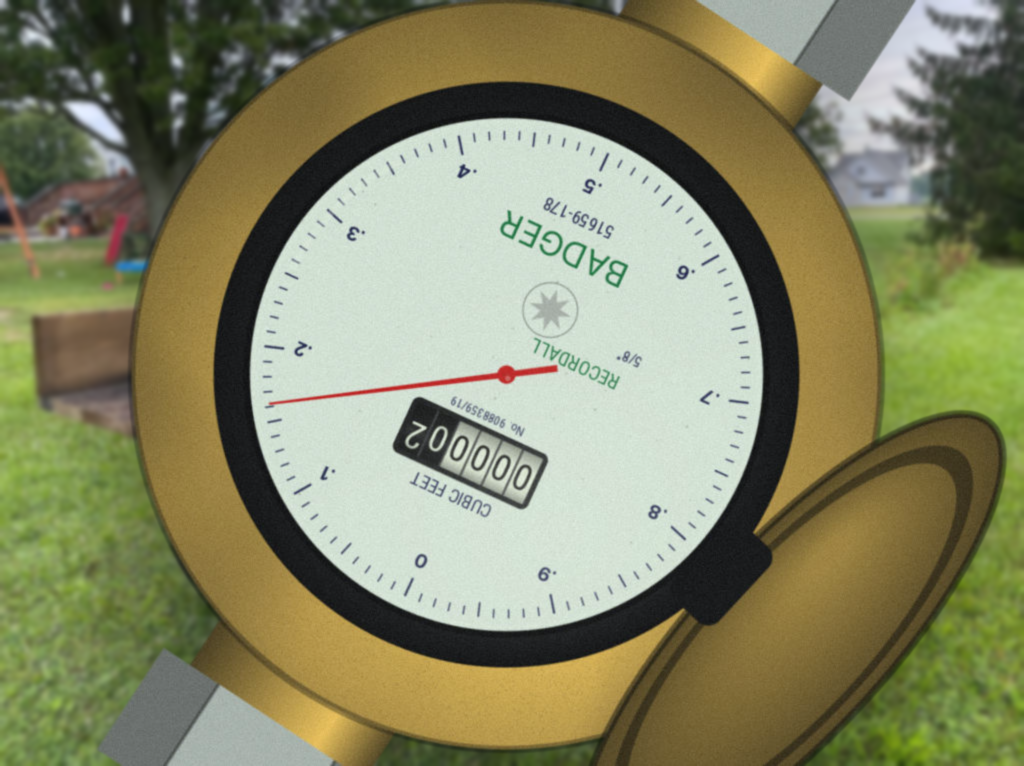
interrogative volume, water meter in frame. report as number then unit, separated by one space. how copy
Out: 2.16 ft³
